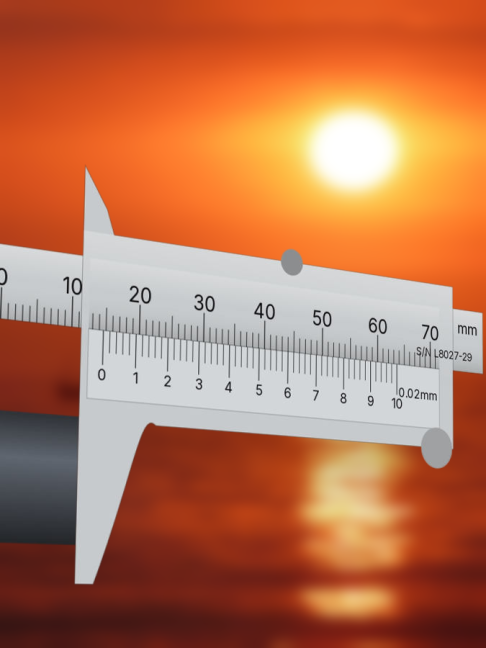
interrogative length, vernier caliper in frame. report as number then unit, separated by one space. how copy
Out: 14.6 mm
